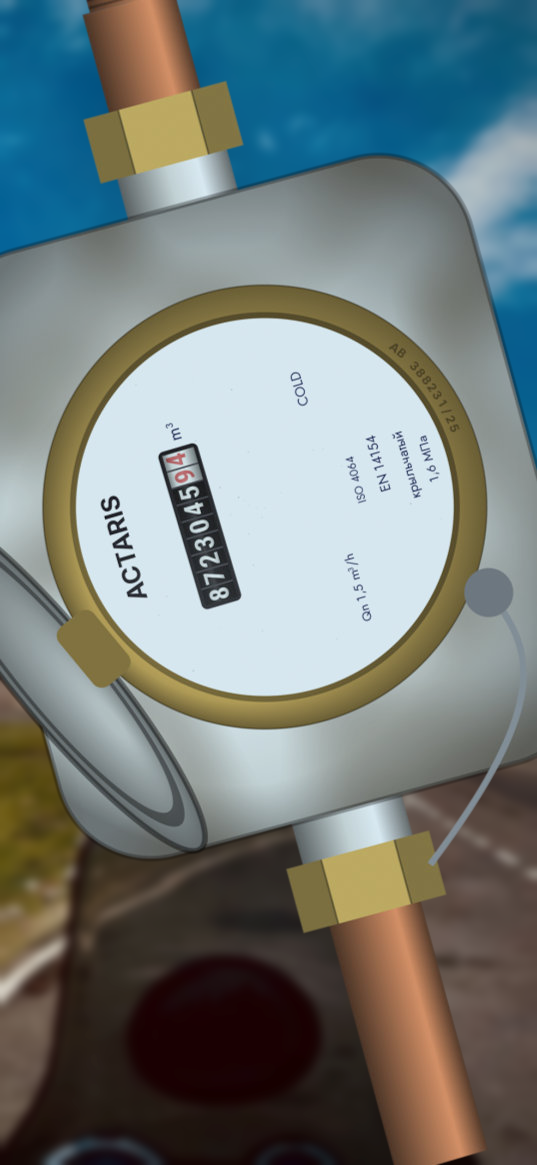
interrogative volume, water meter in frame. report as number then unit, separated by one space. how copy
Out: 8723045.94 m³
